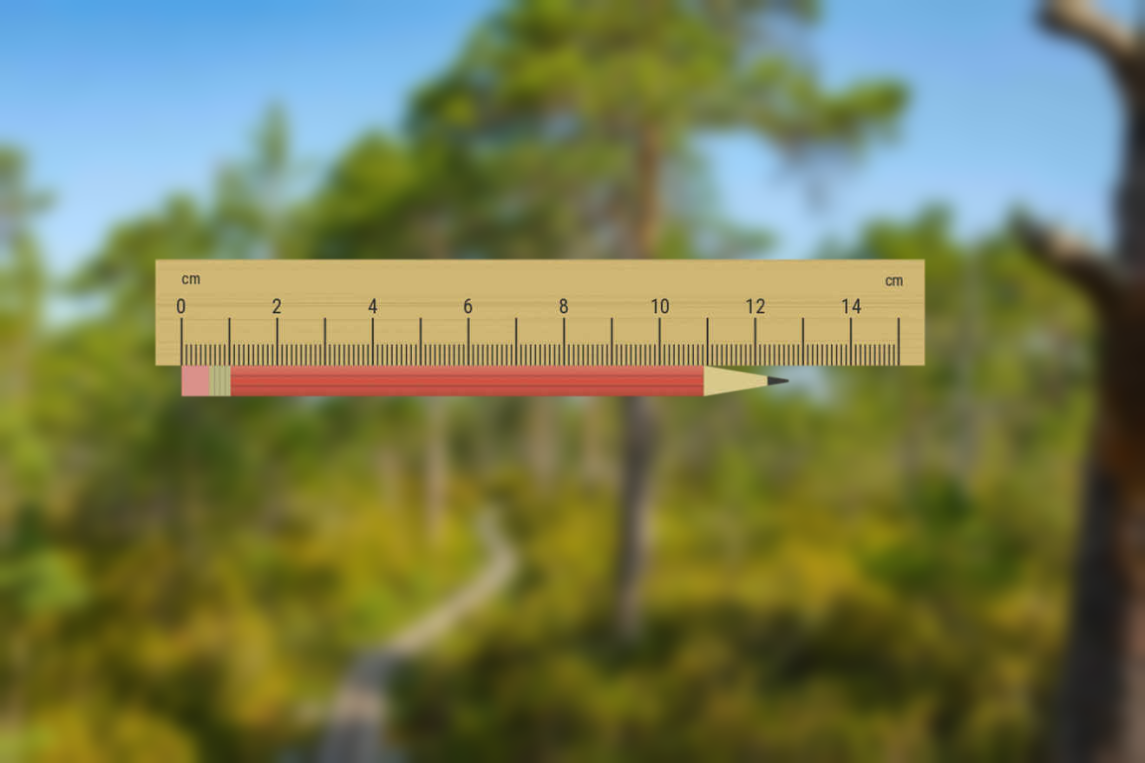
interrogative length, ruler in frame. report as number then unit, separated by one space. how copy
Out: 12.7 cm
